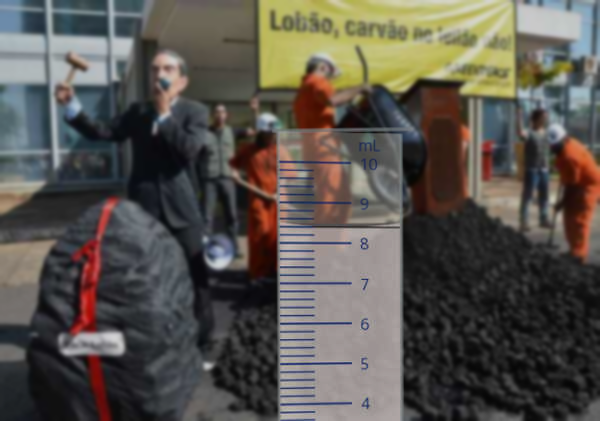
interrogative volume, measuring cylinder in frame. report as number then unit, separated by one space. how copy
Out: 8.4 mL
